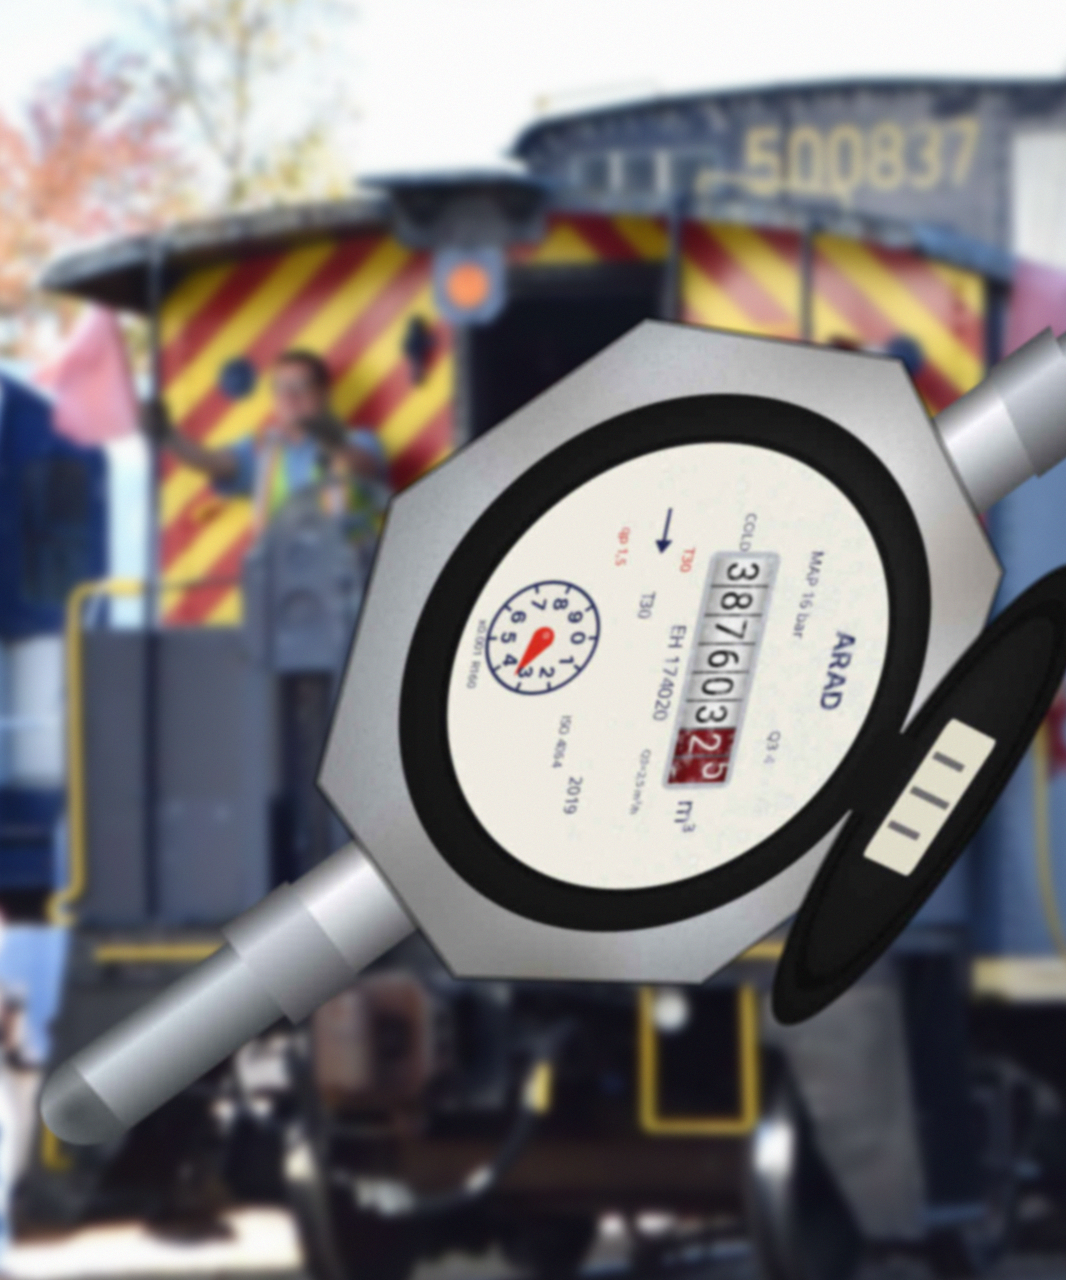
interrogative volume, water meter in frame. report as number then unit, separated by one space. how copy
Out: 387603.253 m³
